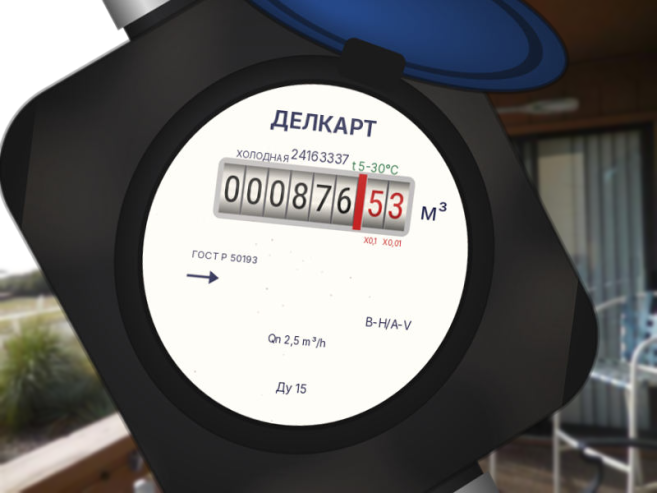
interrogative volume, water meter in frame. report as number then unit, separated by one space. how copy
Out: 876.53 m³
